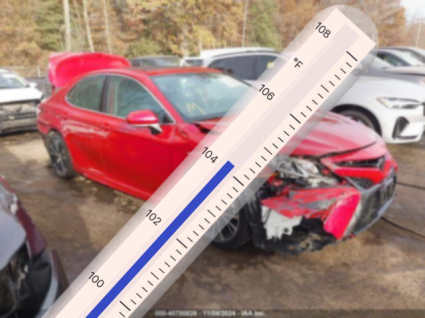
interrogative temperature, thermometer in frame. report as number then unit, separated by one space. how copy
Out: 104.2 °F
